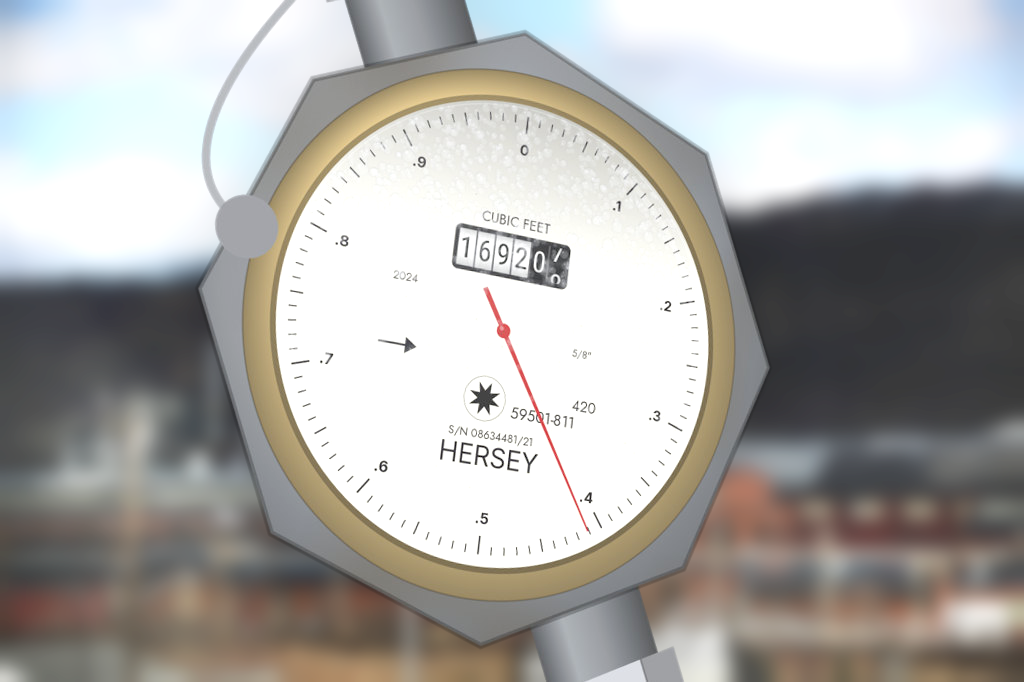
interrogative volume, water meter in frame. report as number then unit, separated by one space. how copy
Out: 169207.41 ft³
